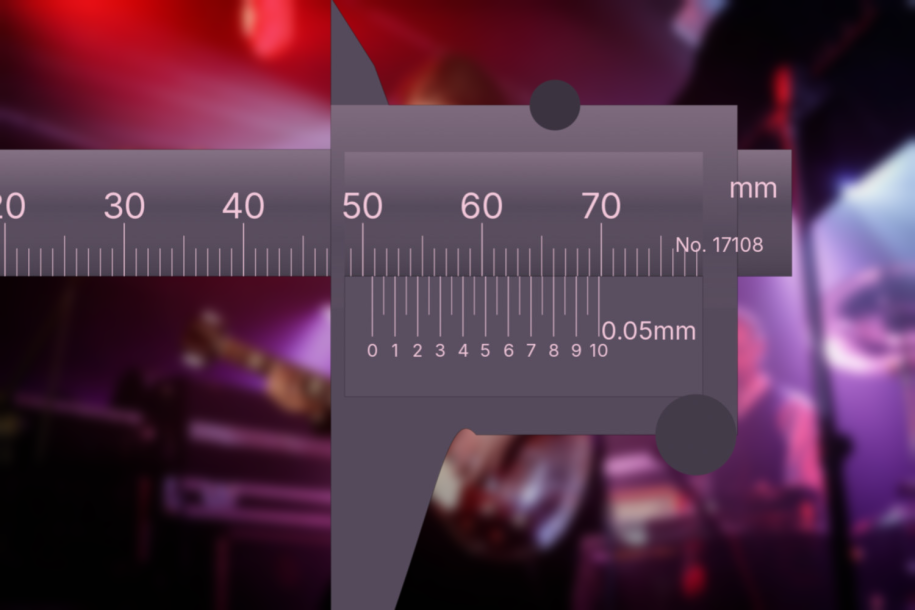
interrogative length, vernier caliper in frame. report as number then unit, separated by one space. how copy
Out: 50.8 mm
